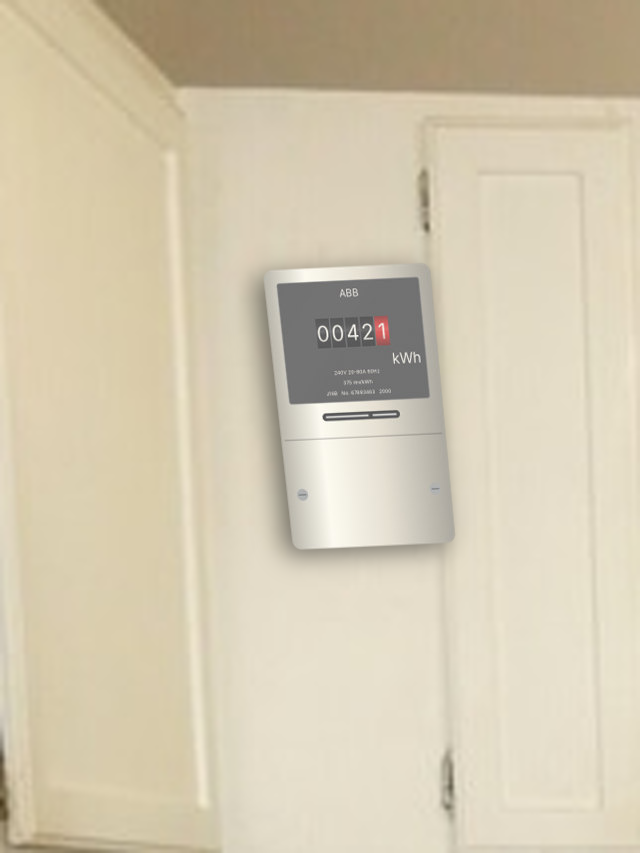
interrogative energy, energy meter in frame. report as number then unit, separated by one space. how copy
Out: 42.1 kWh
